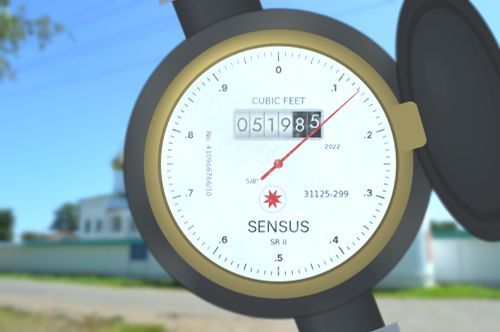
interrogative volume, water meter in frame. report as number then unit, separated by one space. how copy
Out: 51985.13 ft³
